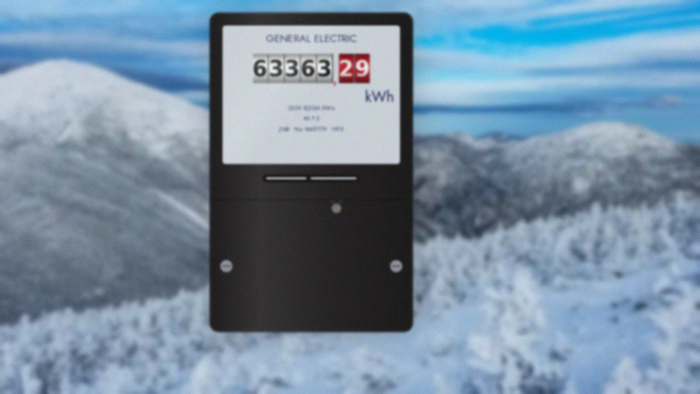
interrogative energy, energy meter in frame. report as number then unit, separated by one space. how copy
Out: 63363.29 kWh
